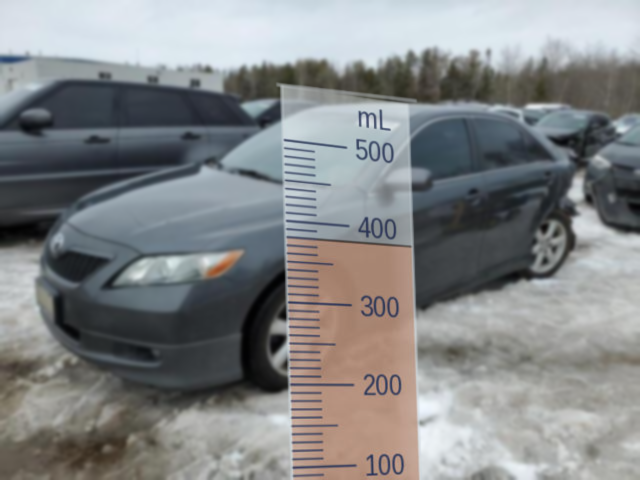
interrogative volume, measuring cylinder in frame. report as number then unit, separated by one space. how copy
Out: 380 mL
